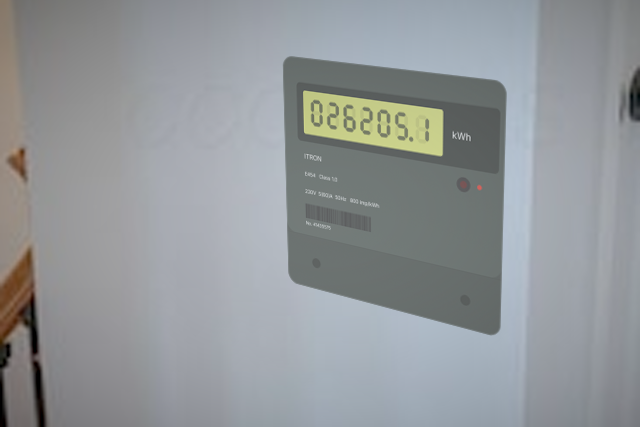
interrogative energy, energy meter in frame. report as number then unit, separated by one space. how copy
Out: 26205.1 kWh
